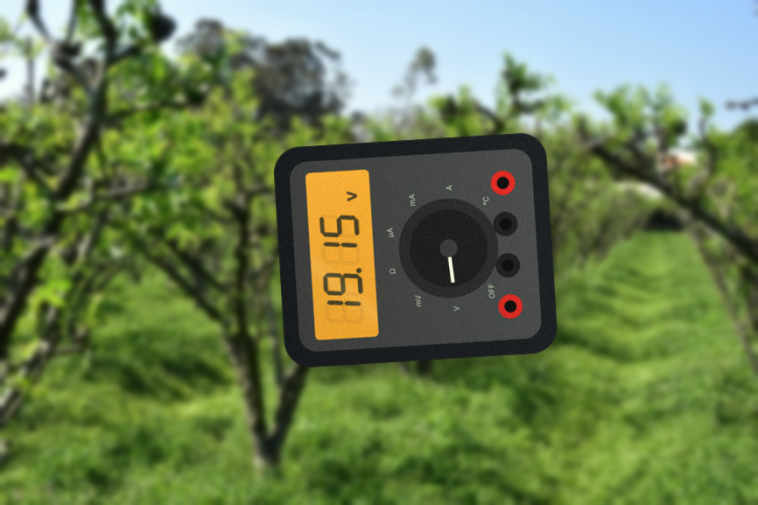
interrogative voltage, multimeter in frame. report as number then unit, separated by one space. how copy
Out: 19.15 V
